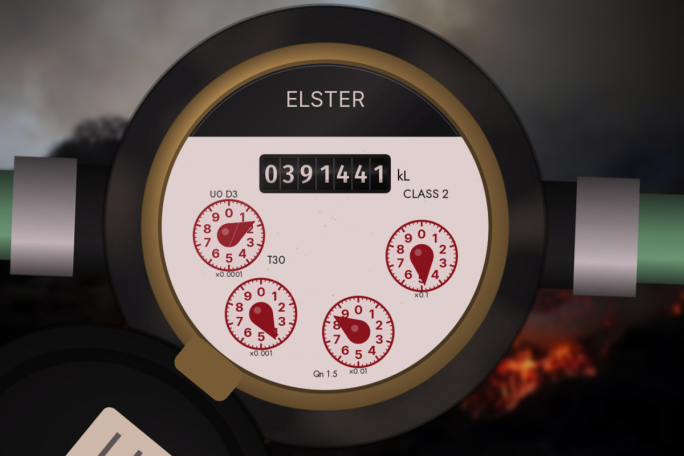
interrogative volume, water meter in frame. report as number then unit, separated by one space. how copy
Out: 391441.4841 kL
